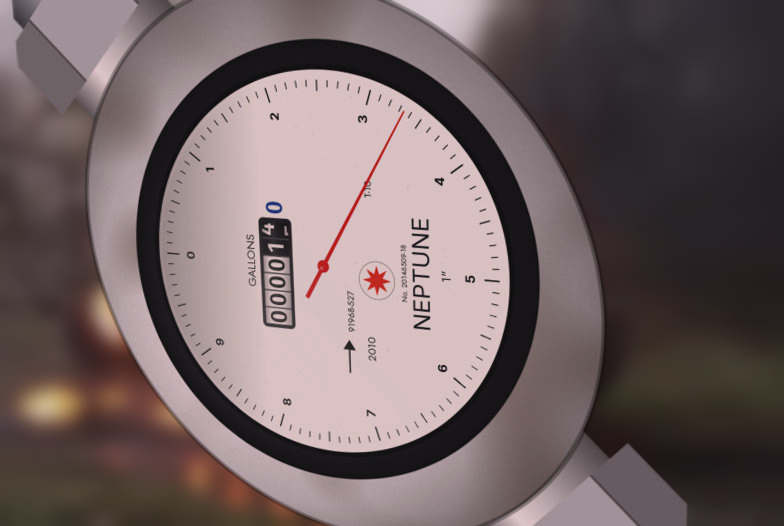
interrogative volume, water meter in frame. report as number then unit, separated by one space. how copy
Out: 143.3 gal
